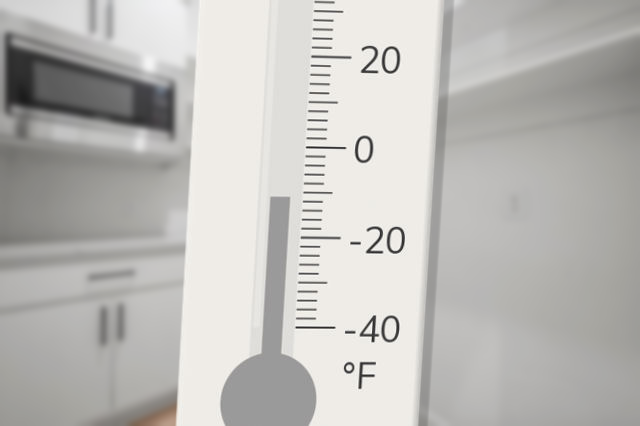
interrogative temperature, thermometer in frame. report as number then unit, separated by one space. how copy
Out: -11 °F
